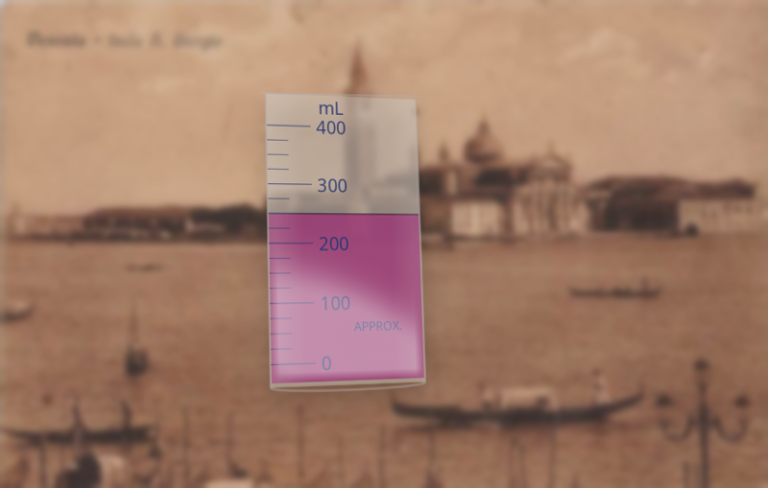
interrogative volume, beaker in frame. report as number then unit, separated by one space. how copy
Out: 250 mL
